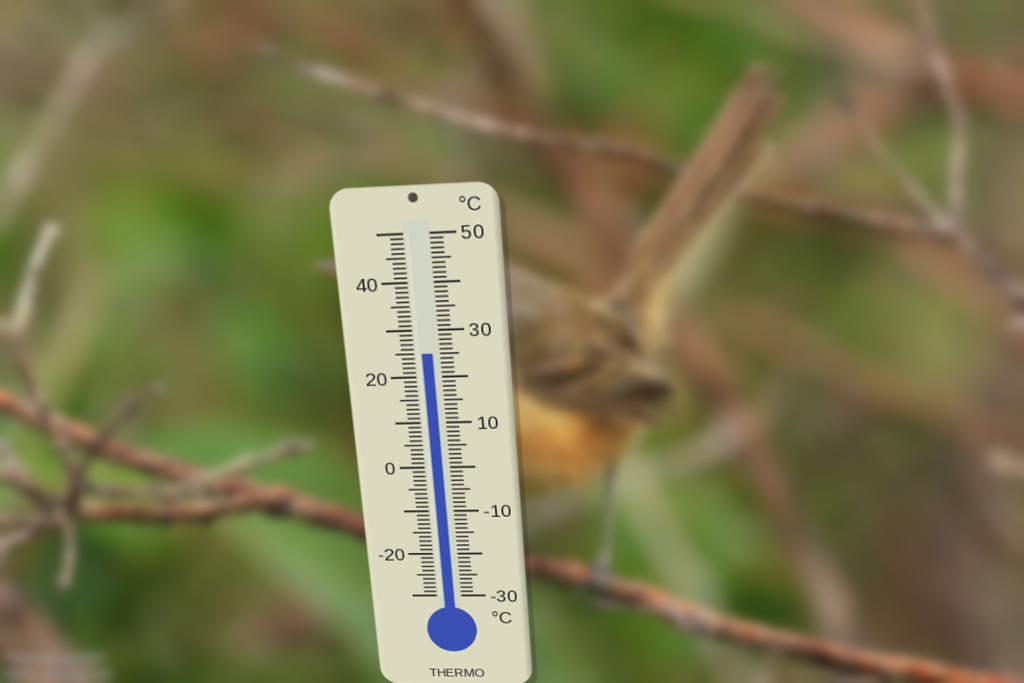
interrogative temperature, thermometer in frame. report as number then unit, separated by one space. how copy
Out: 25 °C
